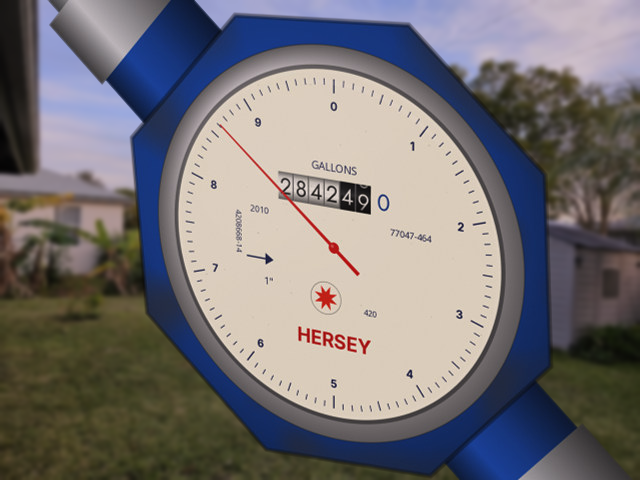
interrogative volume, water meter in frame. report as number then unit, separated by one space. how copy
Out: 2842488.6 gal
